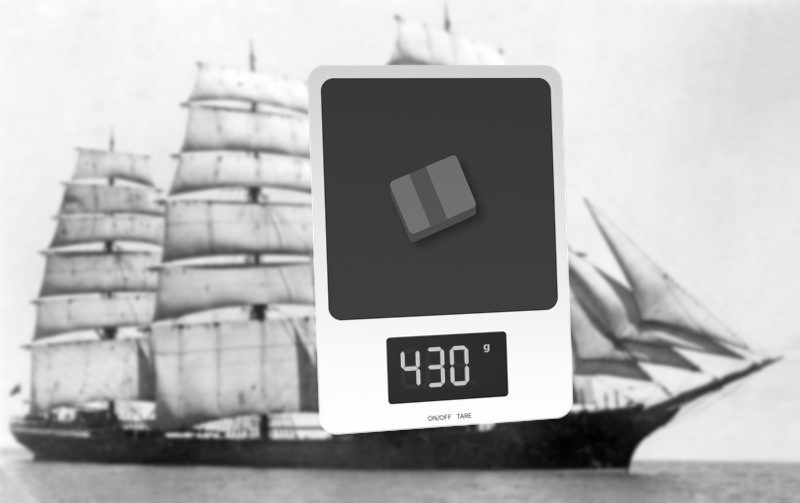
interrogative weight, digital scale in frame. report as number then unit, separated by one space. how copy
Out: 430 g
